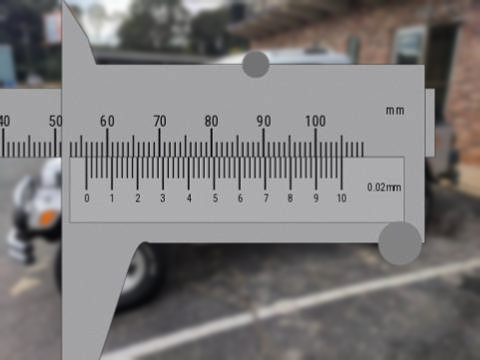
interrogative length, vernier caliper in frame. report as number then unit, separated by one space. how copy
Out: 56.0 mm
